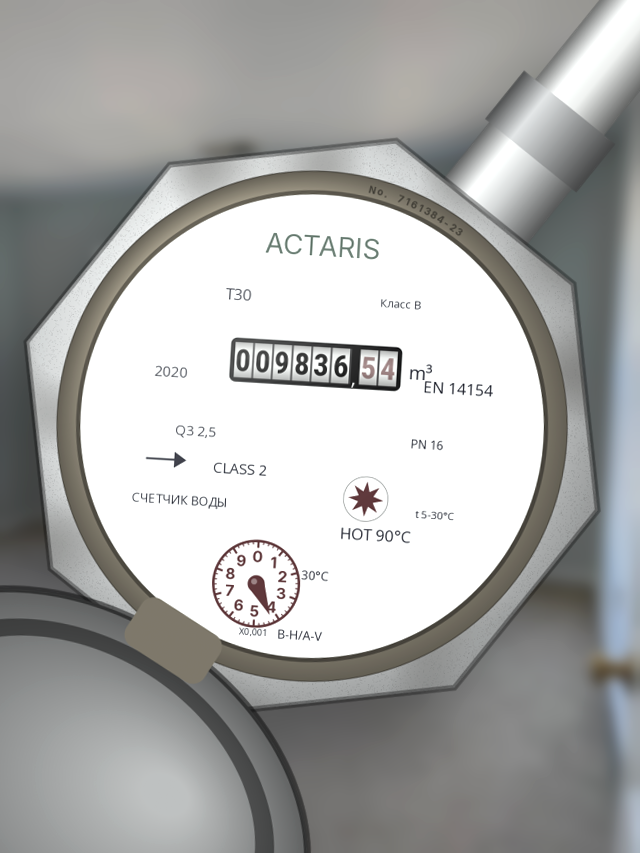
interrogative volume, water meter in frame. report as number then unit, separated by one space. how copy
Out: 9836.544 m³
